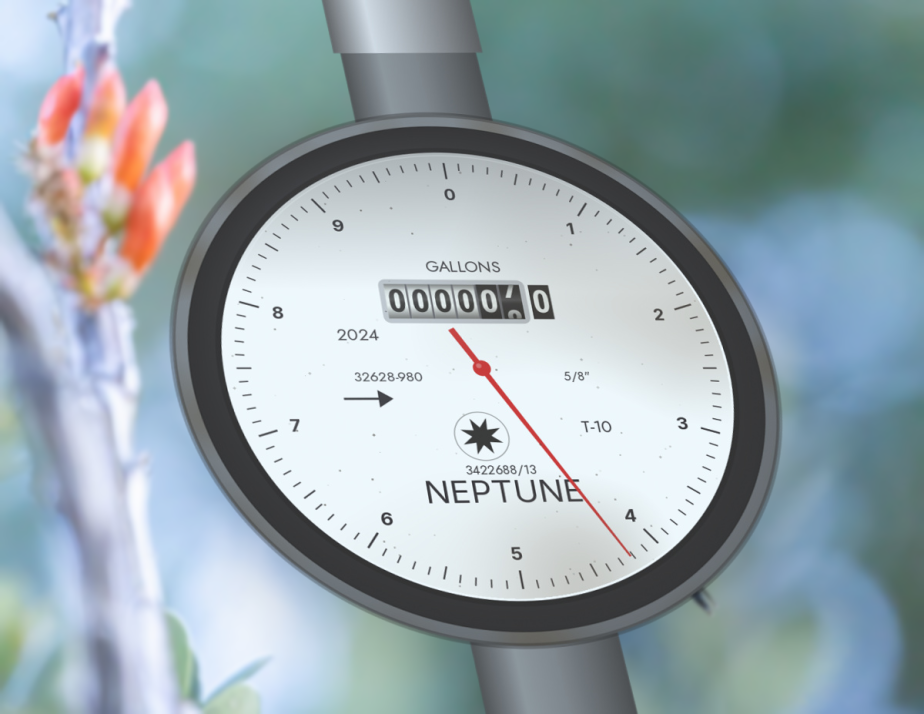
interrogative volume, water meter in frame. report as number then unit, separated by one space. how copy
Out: 74.2 gal
